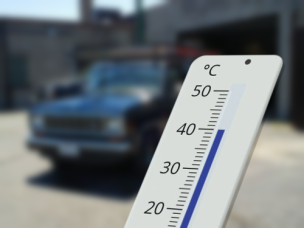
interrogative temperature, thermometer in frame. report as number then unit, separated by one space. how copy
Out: 40 °C
